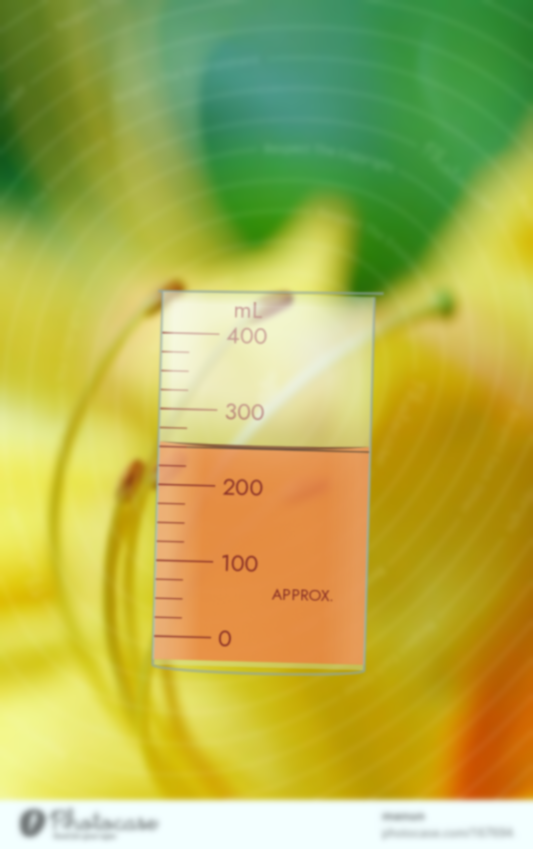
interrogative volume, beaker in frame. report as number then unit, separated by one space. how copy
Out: 250 mL
